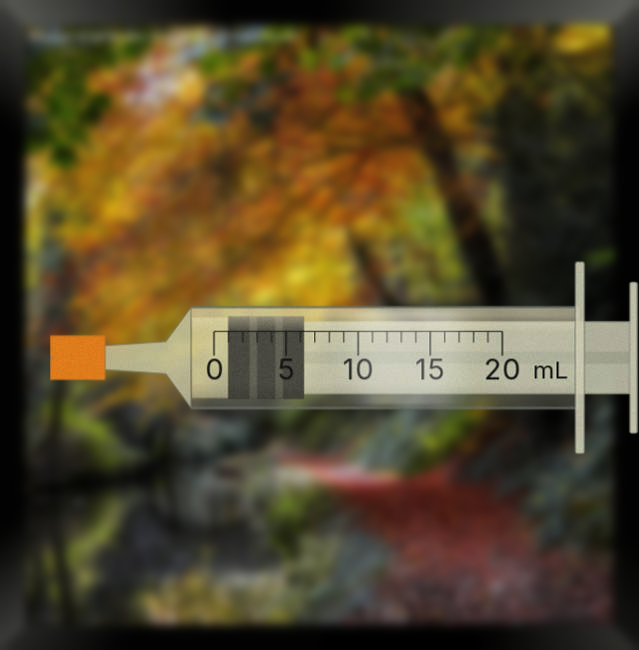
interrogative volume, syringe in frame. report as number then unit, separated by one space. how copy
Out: 1 mL
